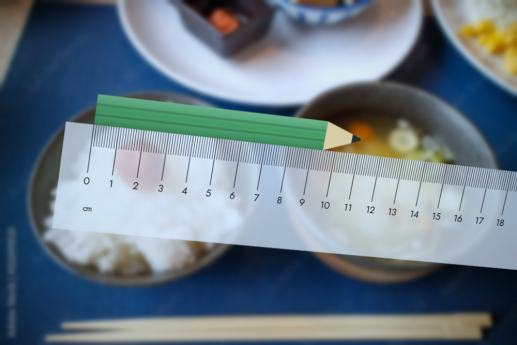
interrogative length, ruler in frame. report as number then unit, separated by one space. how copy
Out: 11 cm
